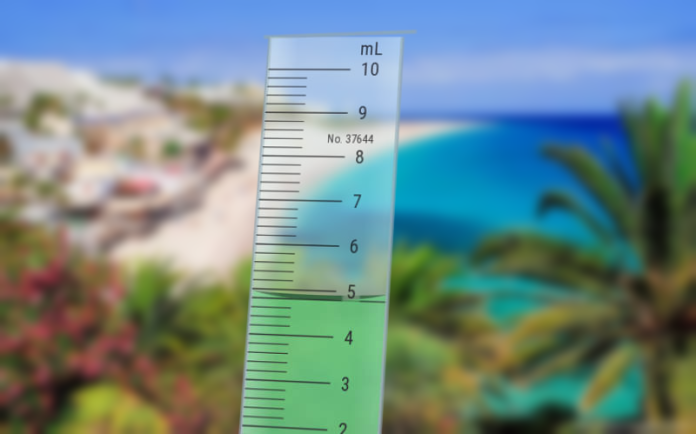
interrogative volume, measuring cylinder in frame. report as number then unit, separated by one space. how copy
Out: 4.8 mL
